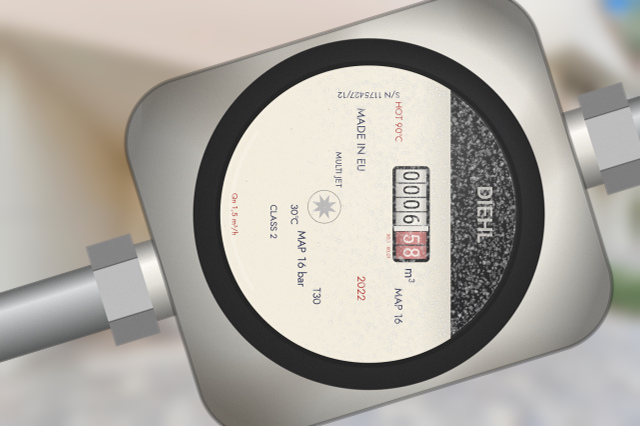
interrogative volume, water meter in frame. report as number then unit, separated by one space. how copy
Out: 6.58 m³
